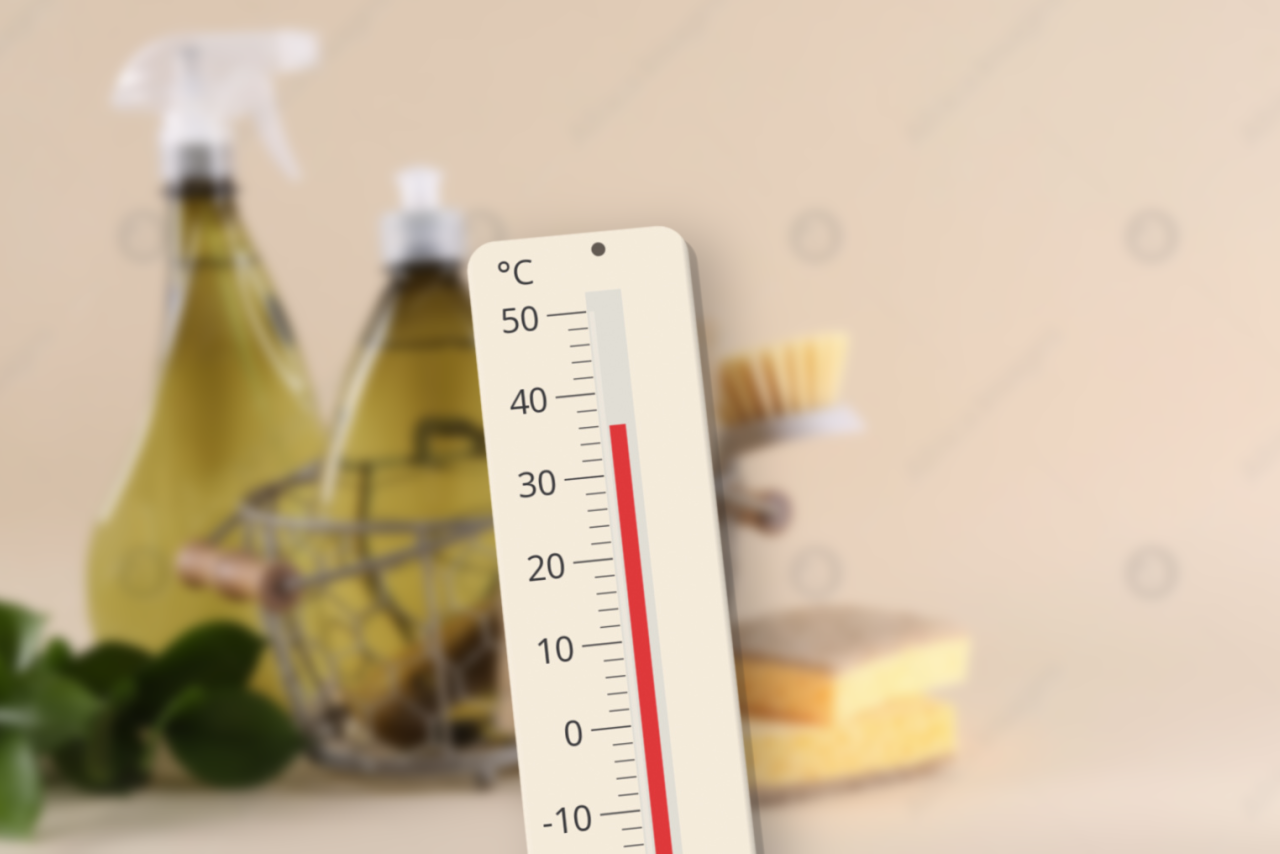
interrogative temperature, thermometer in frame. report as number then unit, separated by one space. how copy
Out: 36 °C
